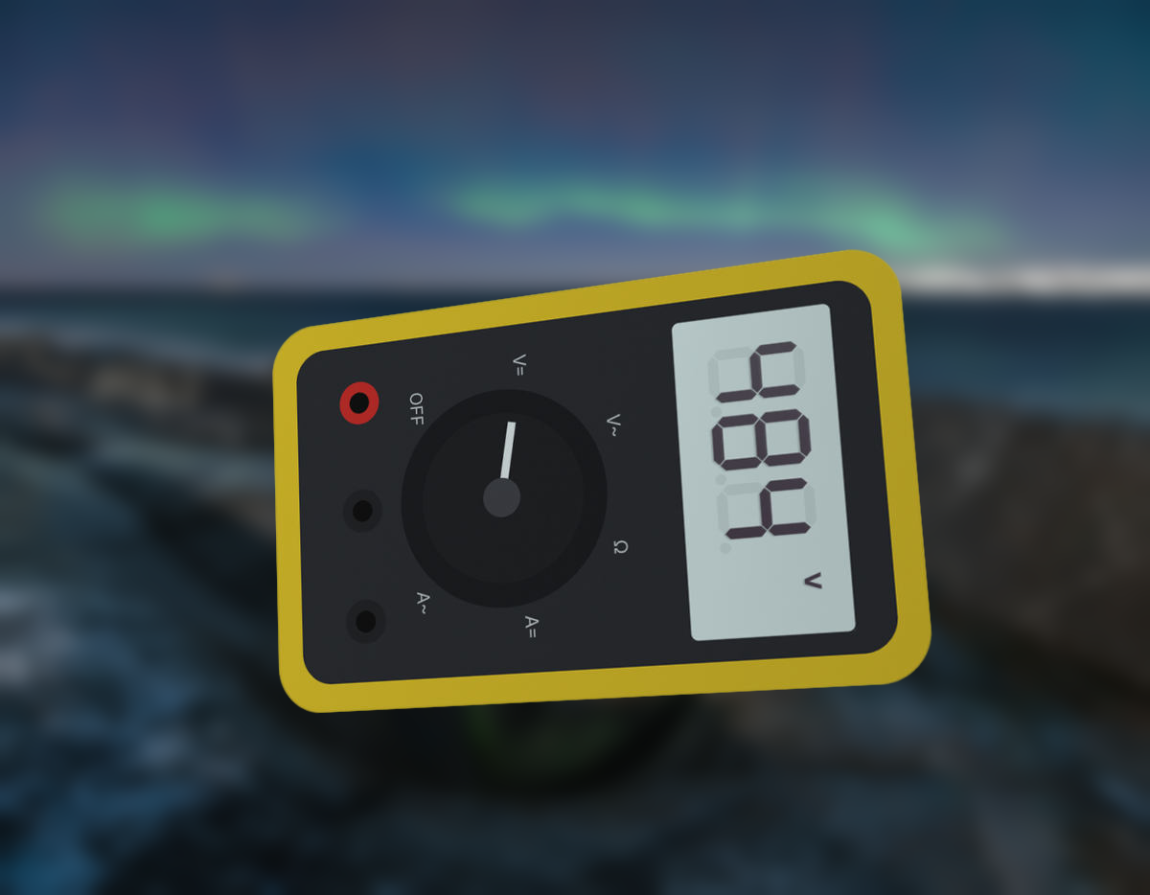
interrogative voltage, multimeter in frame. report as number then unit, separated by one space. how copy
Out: 484 V
